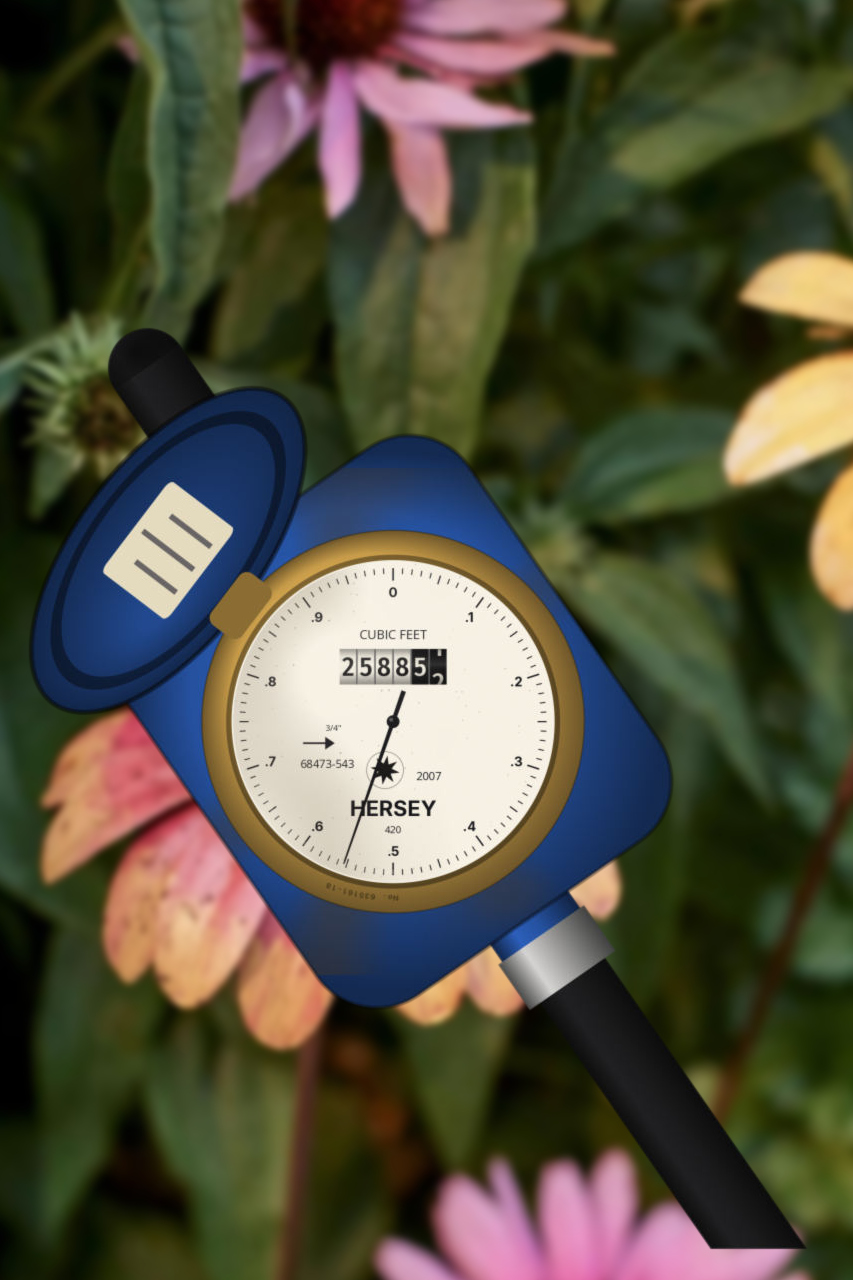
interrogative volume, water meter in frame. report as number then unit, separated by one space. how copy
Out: 258851.55 ft³
